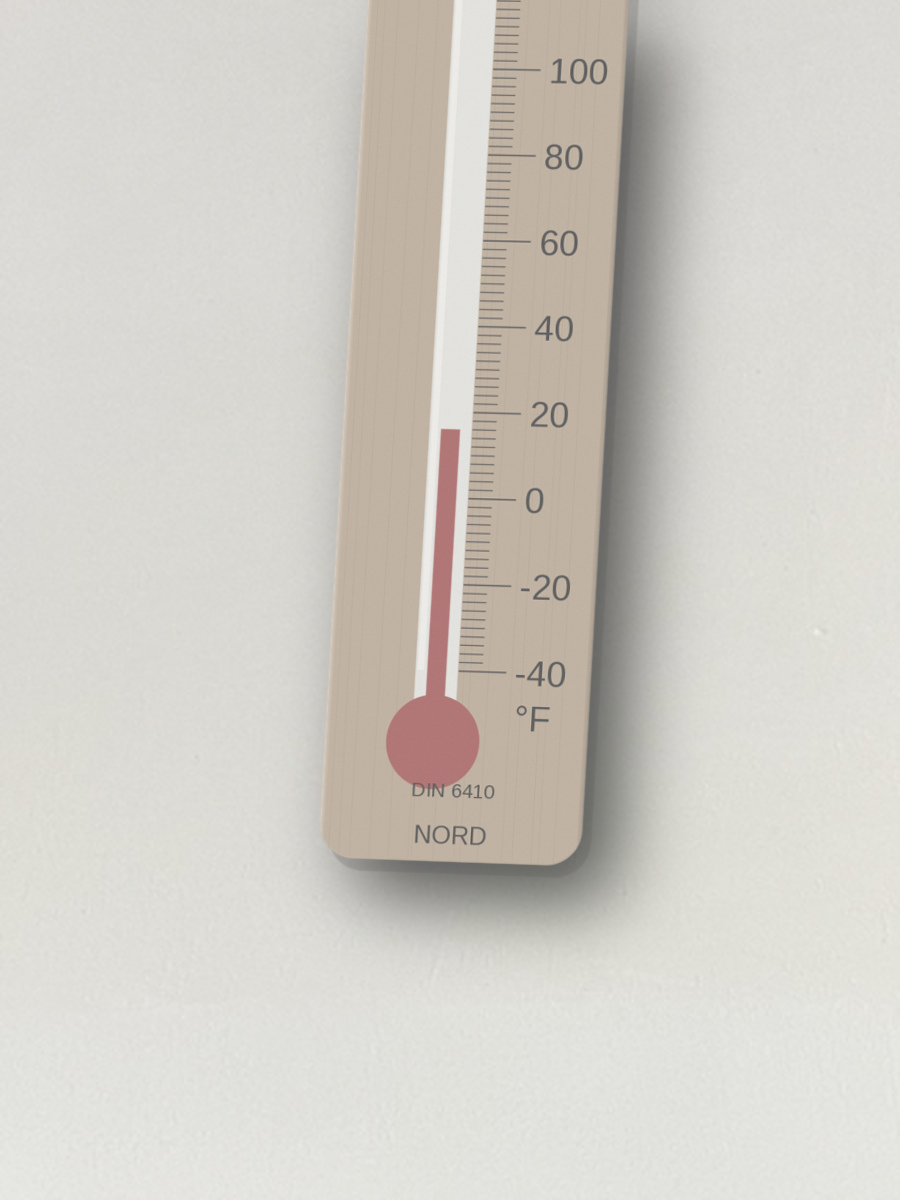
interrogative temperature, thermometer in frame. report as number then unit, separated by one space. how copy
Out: 16 °F
